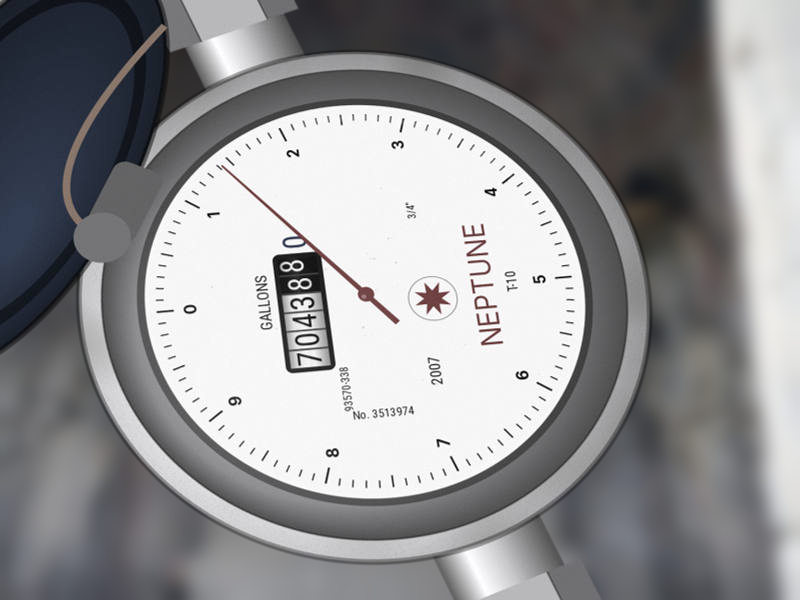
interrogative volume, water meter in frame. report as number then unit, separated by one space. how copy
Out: 7043881.4 gal
